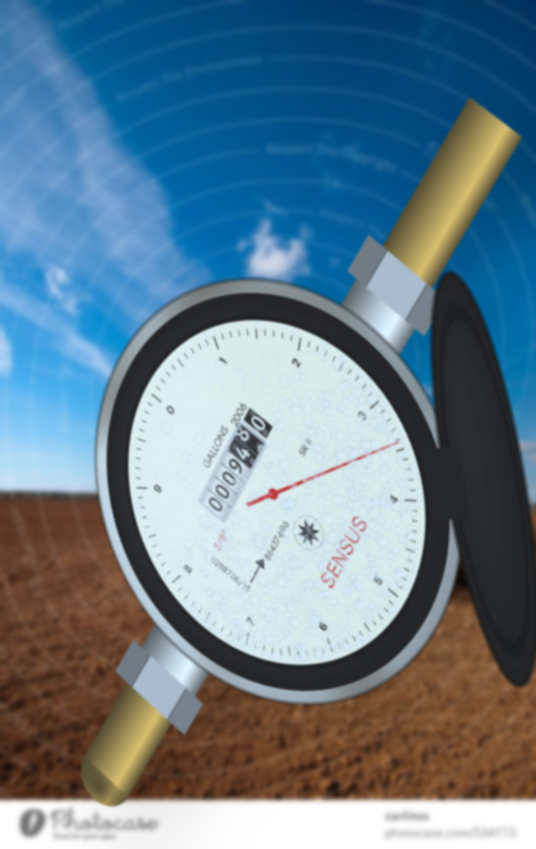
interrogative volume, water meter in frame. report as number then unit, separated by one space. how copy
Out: 9483.4 gal
